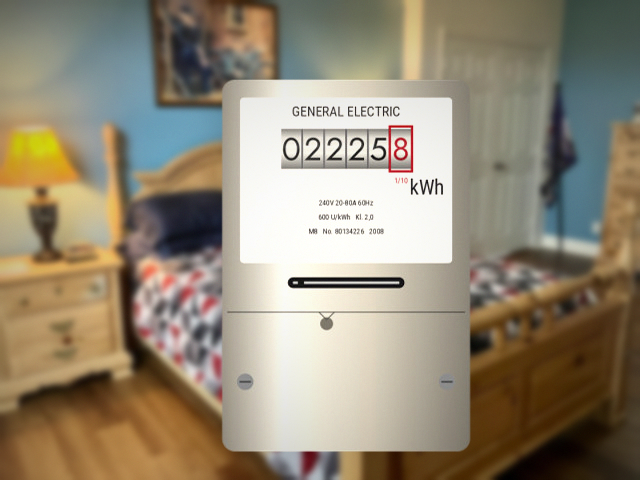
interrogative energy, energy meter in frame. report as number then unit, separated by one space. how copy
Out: 2225.8 kWh
